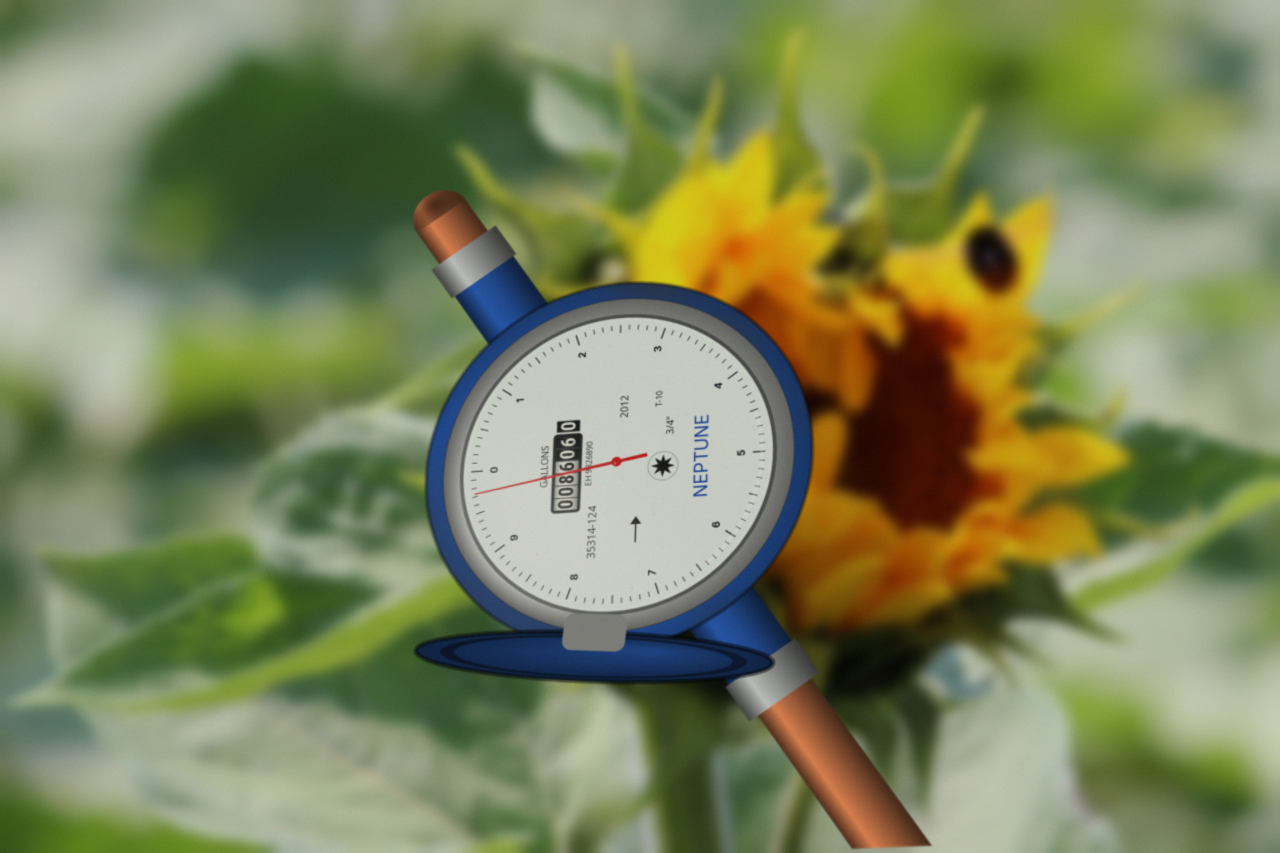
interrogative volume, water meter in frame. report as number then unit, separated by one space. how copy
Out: 86059.7 gal
